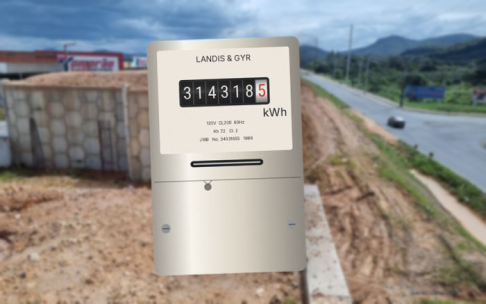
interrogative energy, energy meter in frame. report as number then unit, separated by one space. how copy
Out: 314318.5 kWh
